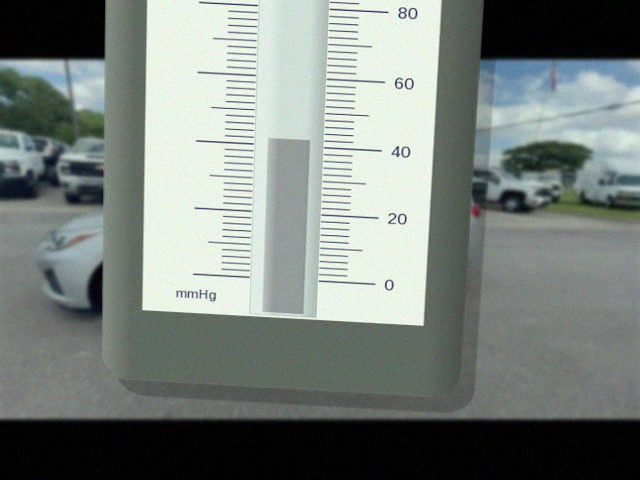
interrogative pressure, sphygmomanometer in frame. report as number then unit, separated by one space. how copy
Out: 42 mmHg
